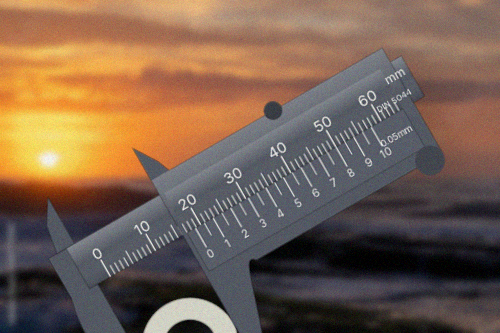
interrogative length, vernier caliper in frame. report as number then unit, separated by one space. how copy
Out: 18.8 mm
